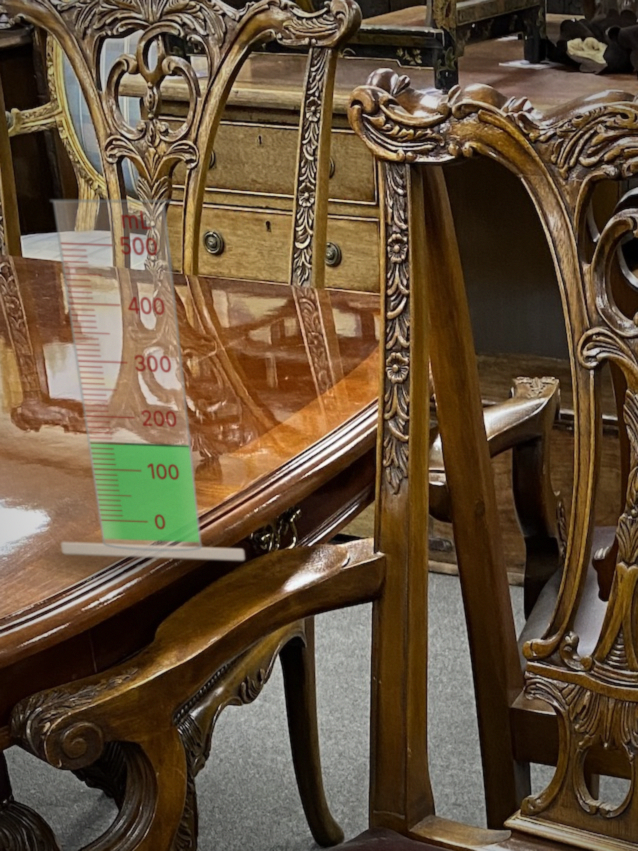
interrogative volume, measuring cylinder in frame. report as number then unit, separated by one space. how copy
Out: 150 mL
